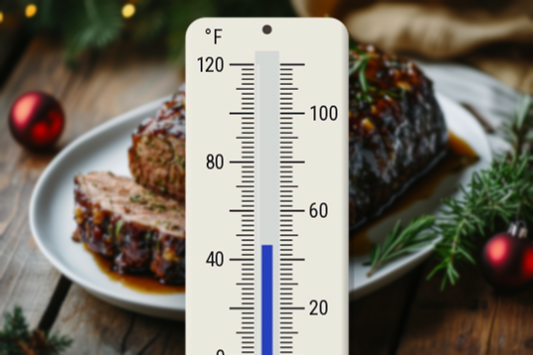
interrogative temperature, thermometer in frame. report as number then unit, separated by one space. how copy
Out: 46 °F
